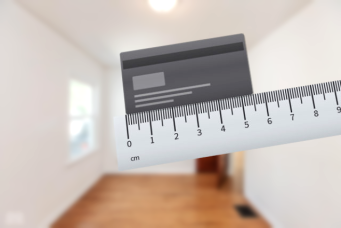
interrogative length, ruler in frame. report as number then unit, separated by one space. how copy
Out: 5.5 cm
